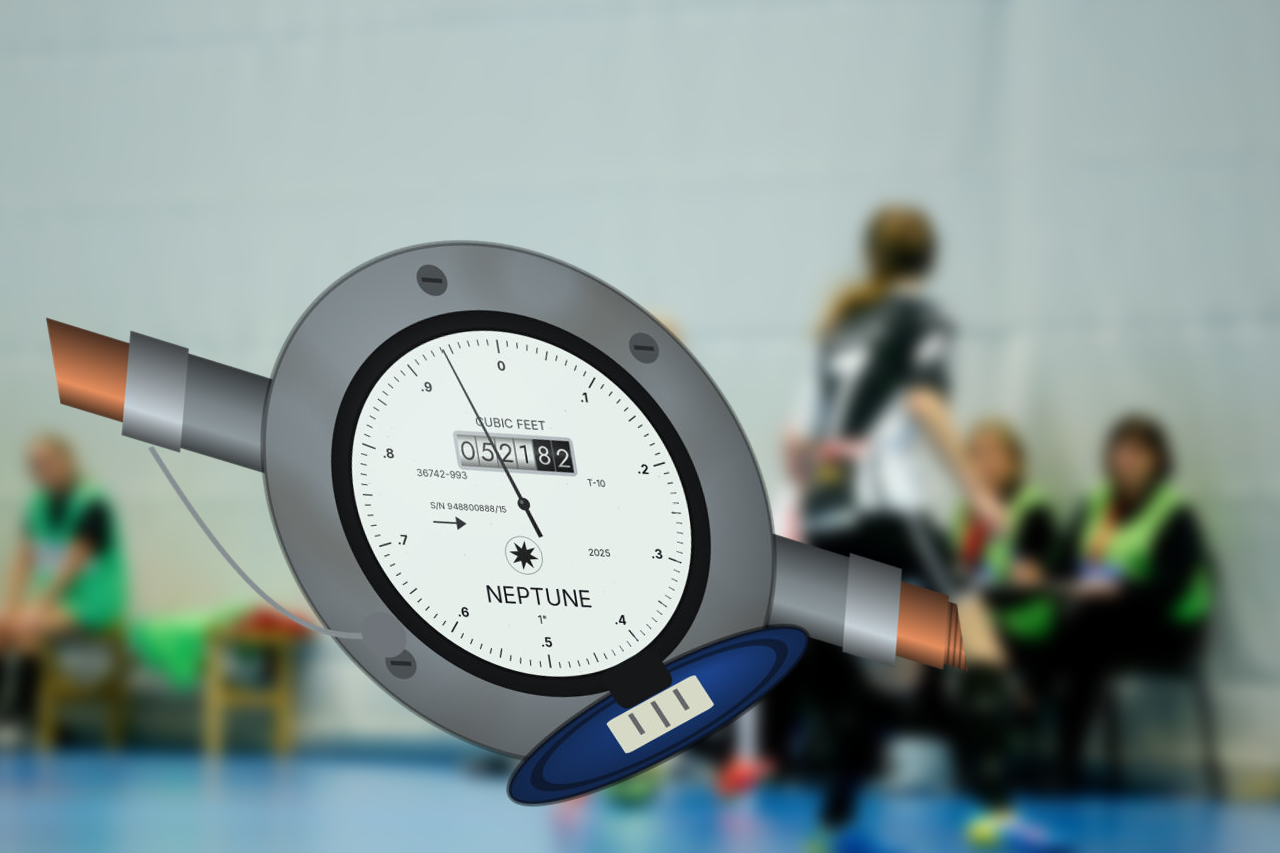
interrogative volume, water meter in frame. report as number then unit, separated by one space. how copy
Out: 52181.94 ft³
